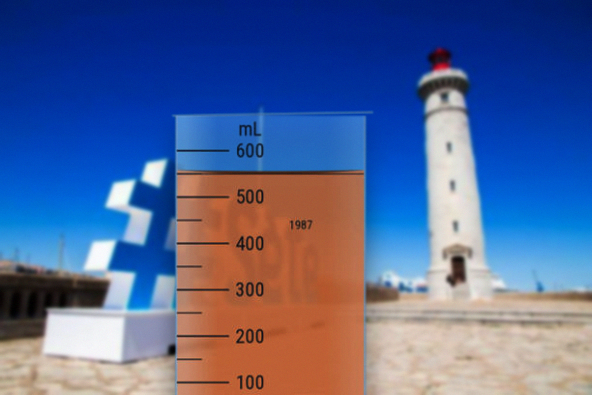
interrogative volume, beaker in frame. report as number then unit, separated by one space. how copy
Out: 550 mL
